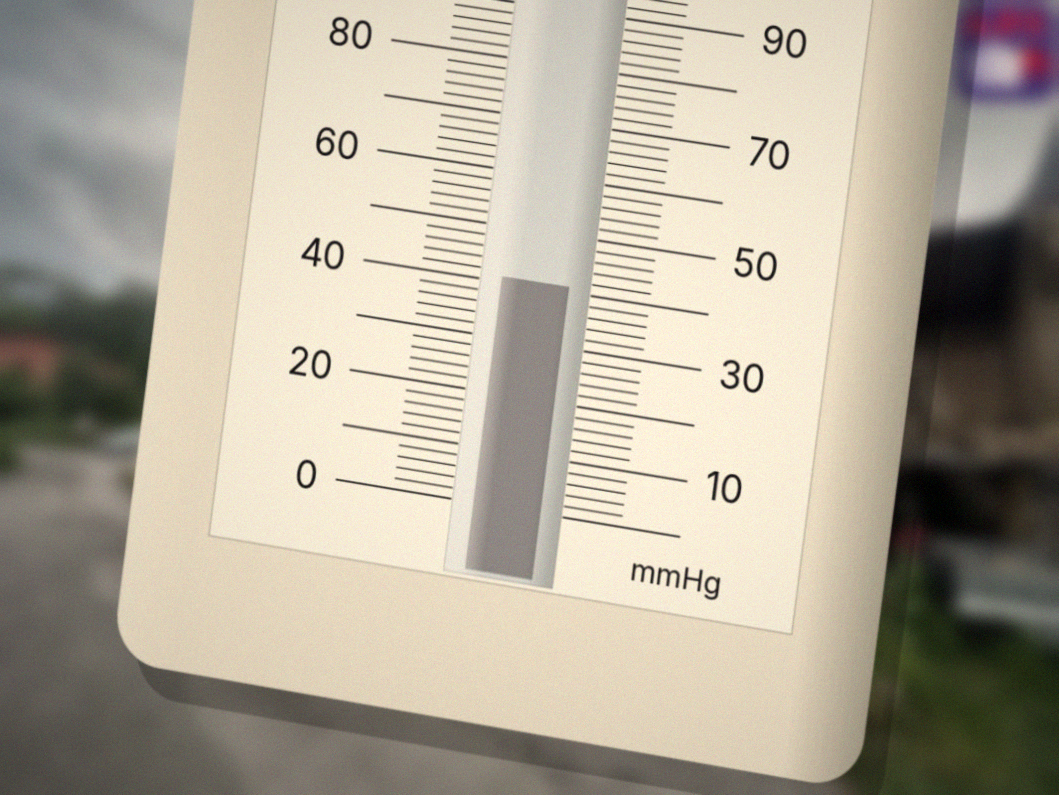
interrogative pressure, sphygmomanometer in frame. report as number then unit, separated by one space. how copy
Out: 41 mmHg
